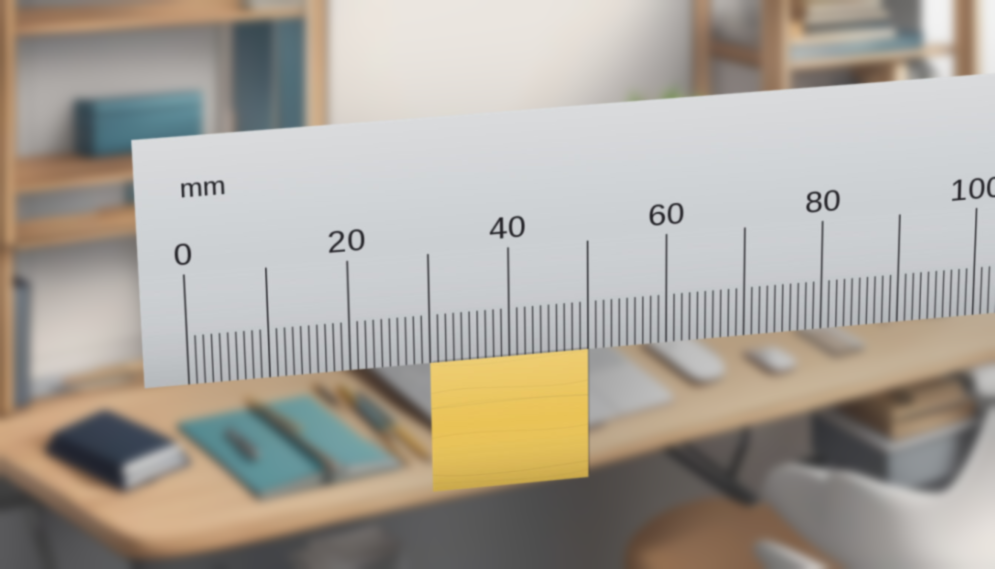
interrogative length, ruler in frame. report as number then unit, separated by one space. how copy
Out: 20 mm
